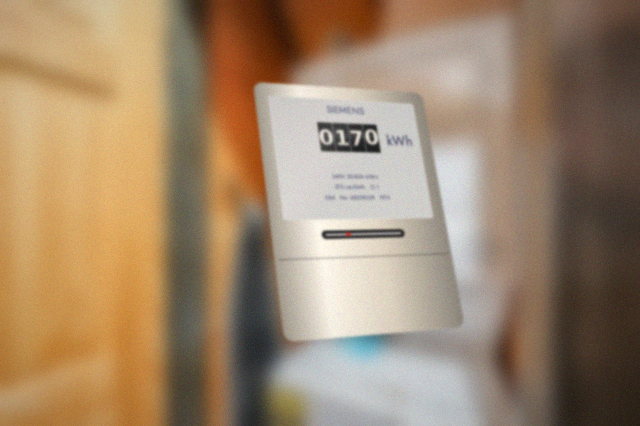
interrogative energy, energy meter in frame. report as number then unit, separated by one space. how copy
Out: 170 kWh
